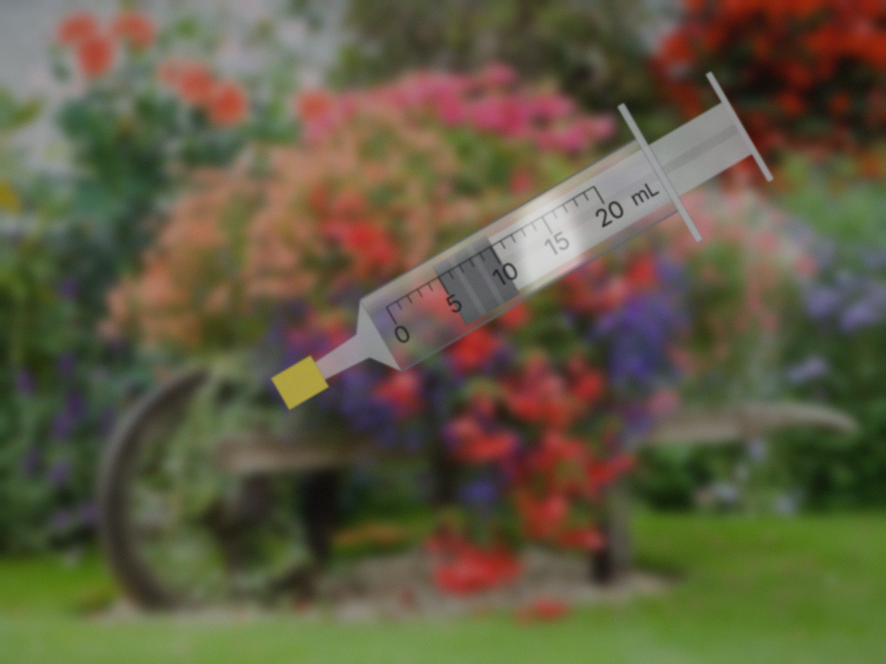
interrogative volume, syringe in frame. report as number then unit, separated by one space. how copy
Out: 5 mL
